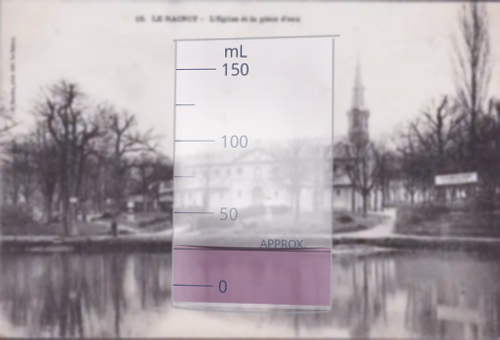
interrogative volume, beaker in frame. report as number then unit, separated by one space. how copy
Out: 25 mL
